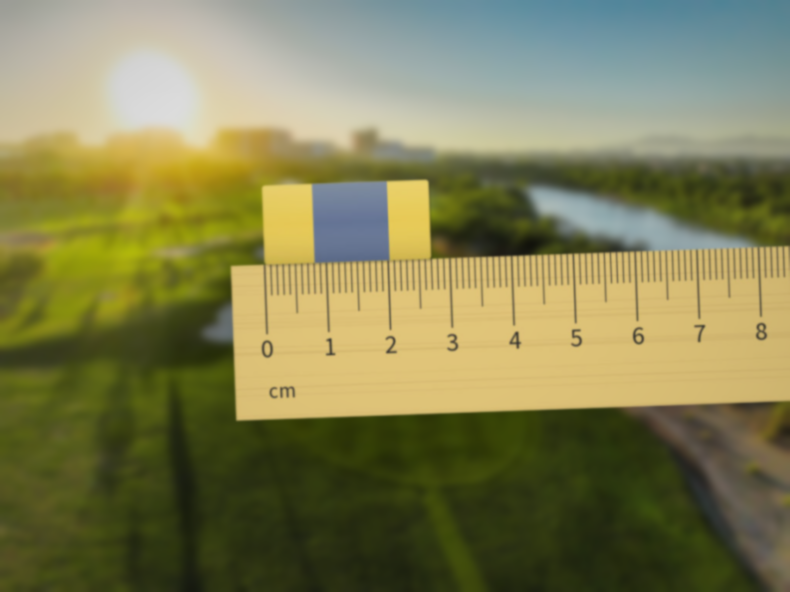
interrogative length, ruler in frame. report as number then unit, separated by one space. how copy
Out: 2.7 cm
